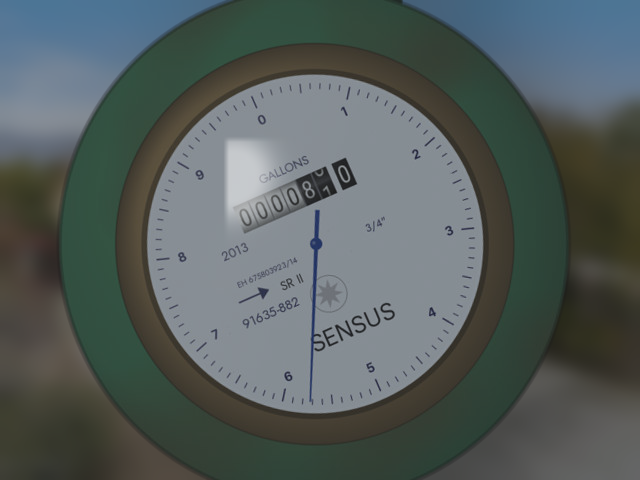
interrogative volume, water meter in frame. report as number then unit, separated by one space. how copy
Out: 805.7 gal
